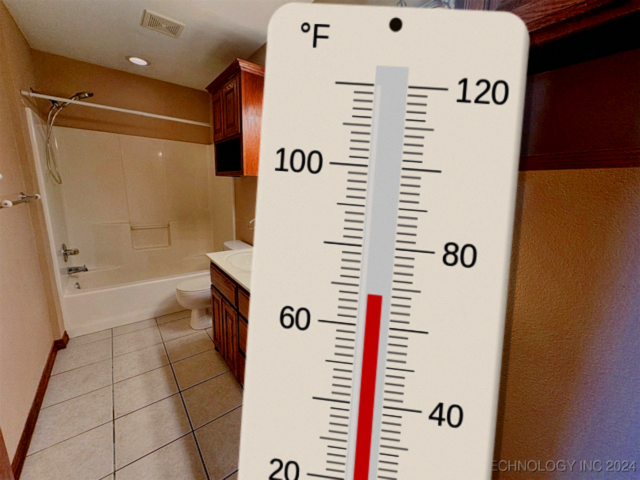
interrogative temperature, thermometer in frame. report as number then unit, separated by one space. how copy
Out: 68 °F
